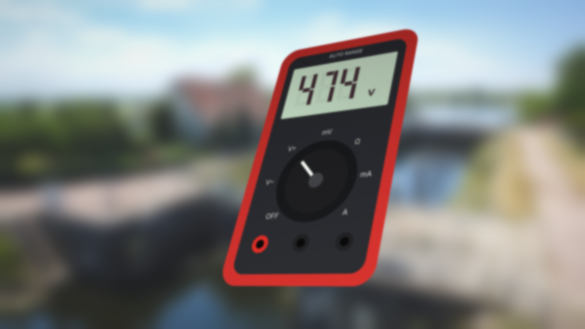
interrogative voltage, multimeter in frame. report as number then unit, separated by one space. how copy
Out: 474 V
